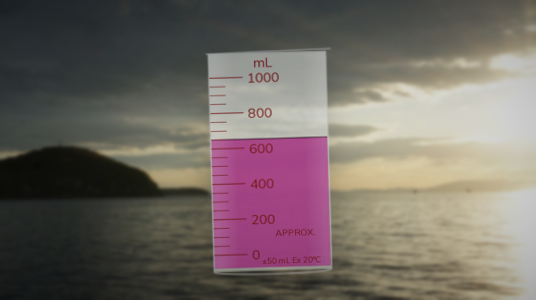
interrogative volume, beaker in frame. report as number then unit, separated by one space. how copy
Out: 650 mL
